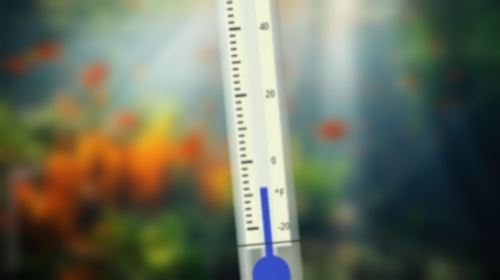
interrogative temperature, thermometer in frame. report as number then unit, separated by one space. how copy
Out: -8 °F
